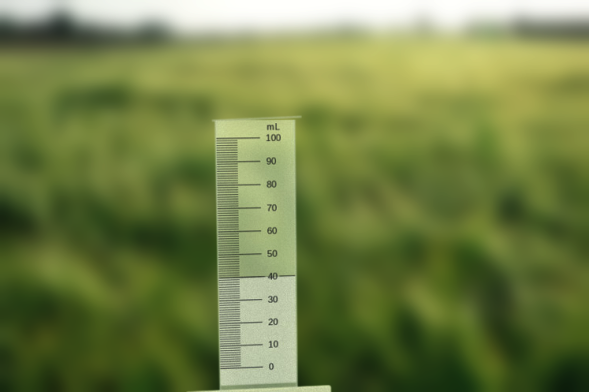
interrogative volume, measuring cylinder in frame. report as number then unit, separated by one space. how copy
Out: 40 mL
